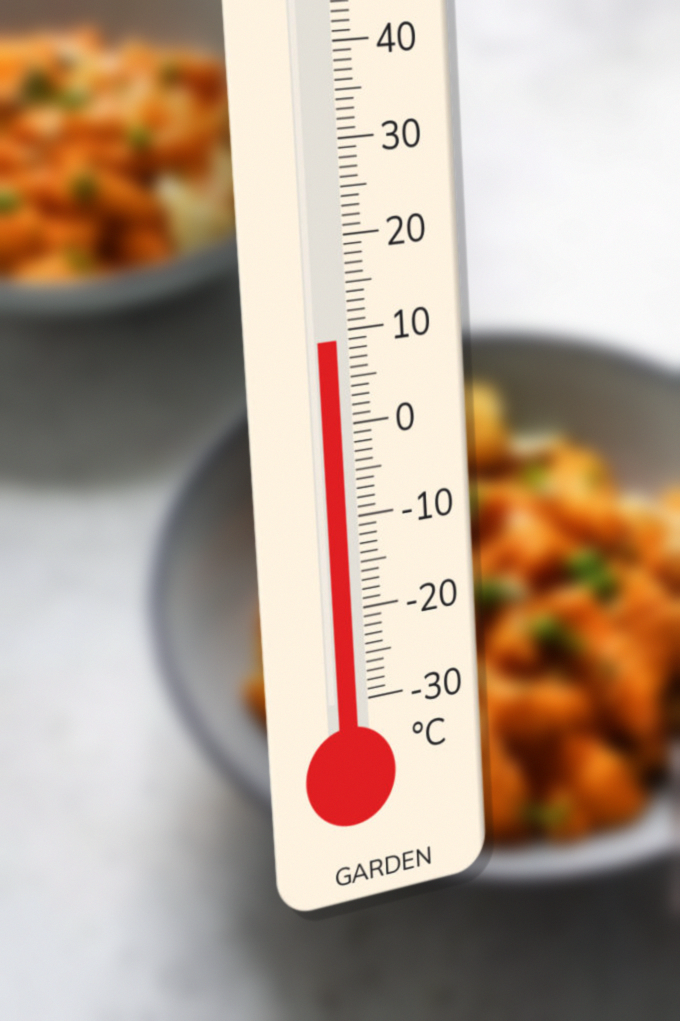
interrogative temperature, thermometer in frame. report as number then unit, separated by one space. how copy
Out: 9 °C
